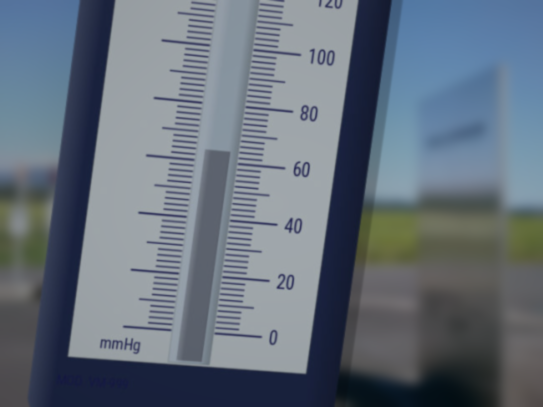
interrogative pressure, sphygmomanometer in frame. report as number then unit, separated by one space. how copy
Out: 64 mmHg
